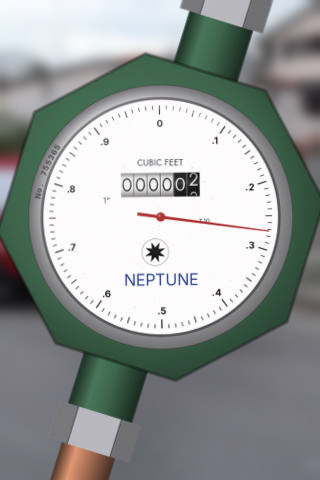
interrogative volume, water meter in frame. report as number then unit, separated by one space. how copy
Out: 2.27 ft³
